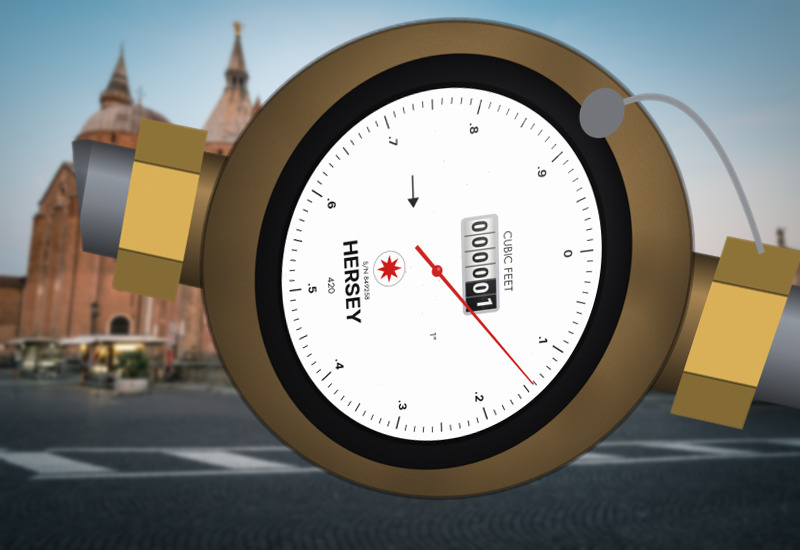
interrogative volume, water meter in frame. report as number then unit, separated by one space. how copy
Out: 1.14 ft³
